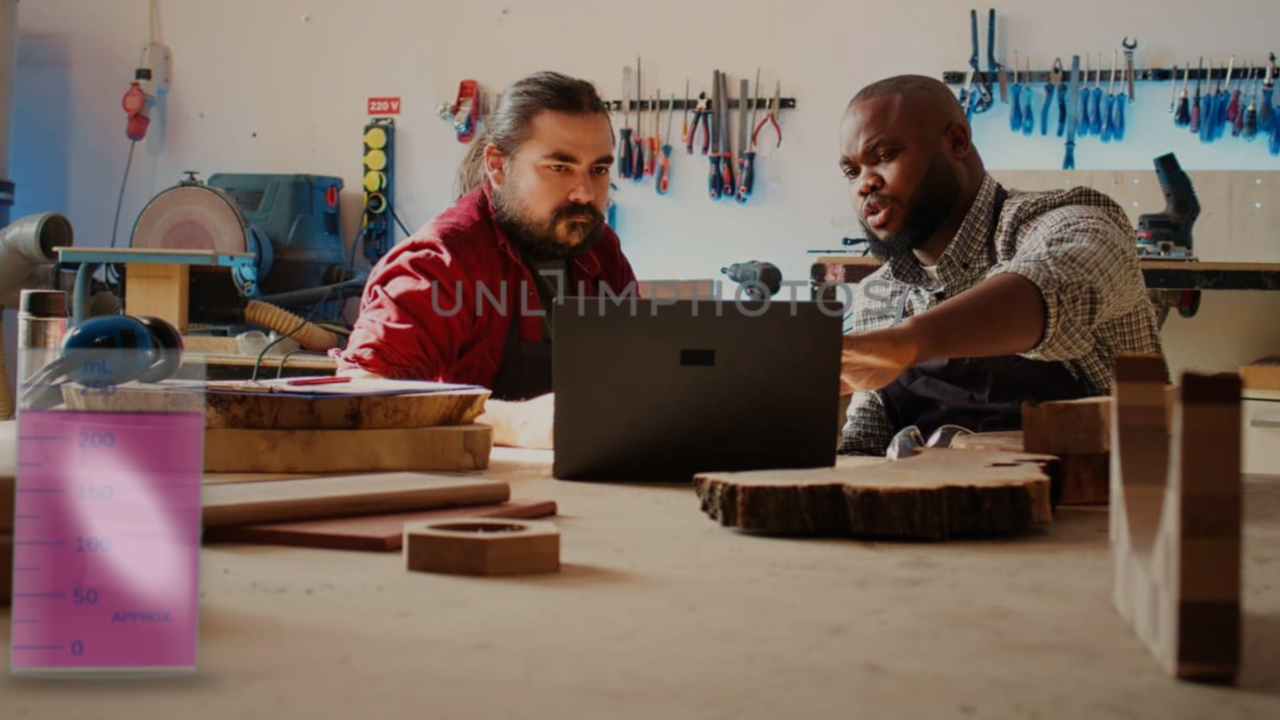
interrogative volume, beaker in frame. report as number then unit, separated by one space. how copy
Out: 225 mL
